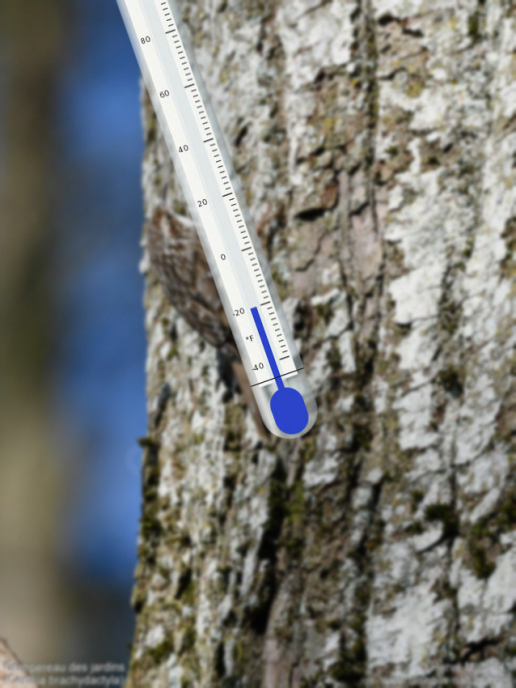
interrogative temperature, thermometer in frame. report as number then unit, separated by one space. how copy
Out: -20 °F
